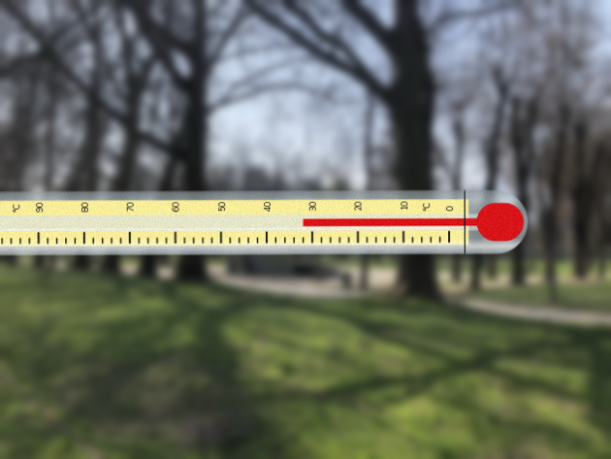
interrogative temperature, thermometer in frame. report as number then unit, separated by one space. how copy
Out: 32 °C
